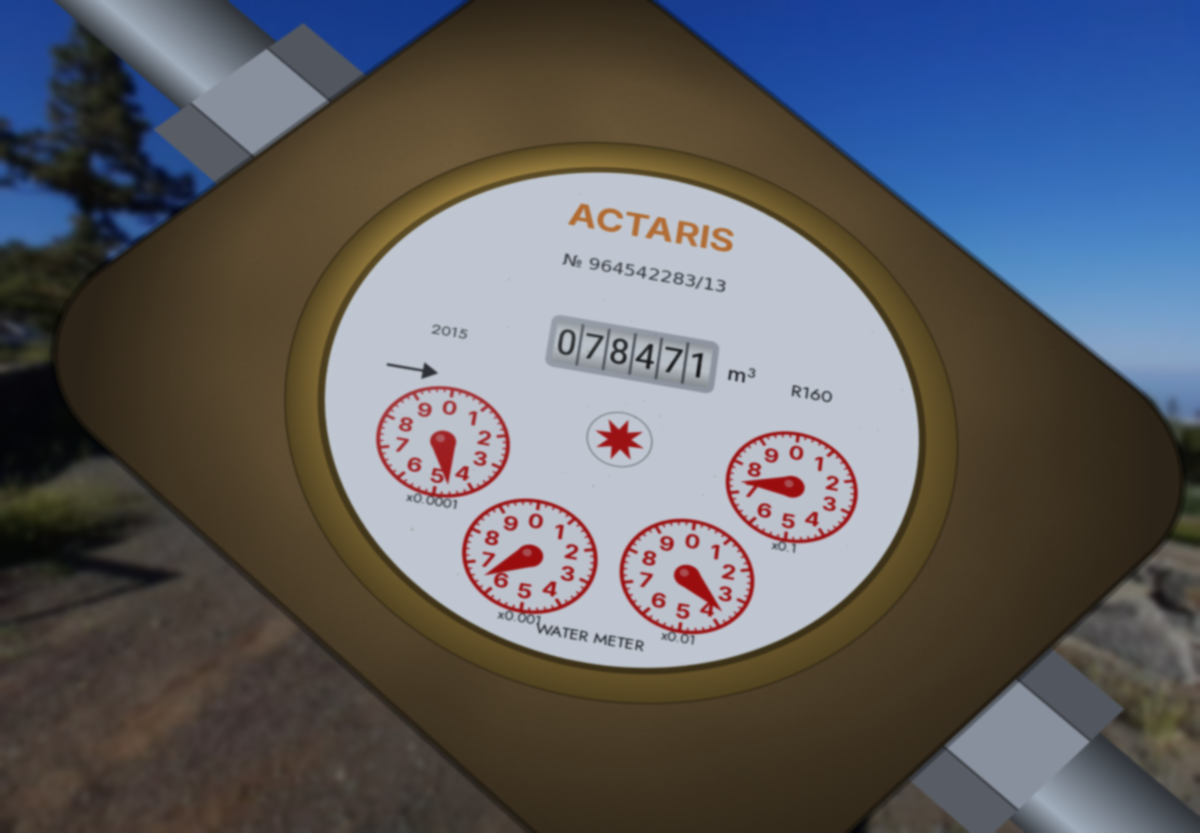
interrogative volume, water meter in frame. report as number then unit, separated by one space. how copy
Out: 78471.7364 m³
